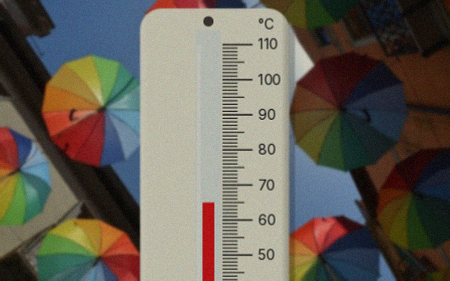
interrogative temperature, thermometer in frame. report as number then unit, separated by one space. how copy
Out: 65 °C
